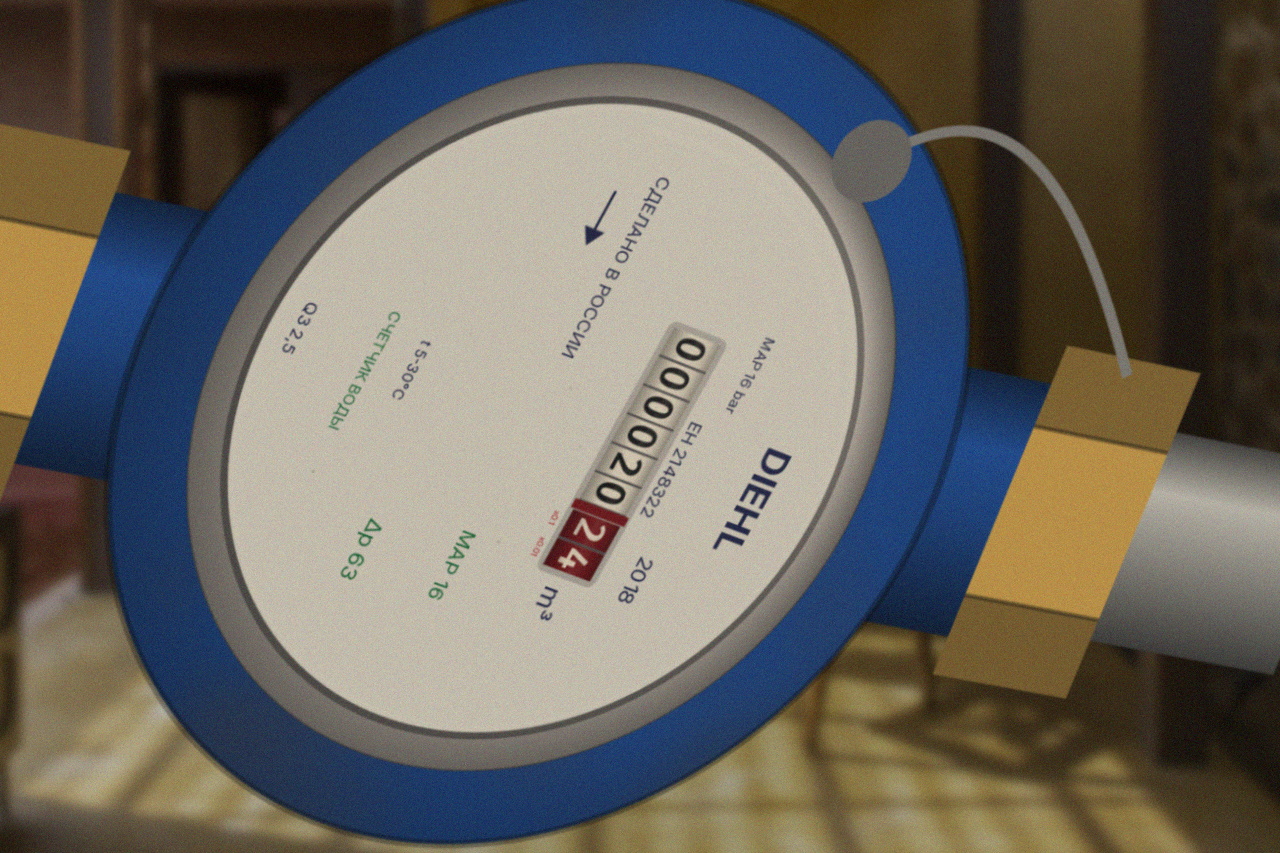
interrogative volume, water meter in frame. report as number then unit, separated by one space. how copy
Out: 20.24 m³
